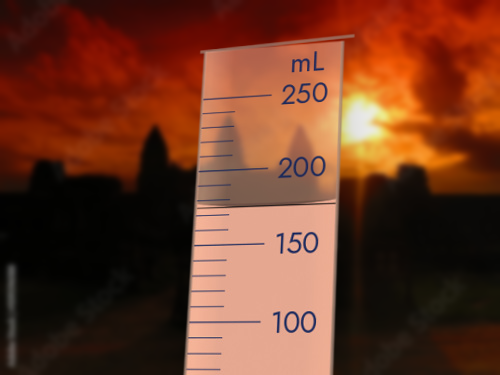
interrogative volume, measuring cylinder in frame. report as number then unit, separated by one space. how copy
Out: 175 mL
